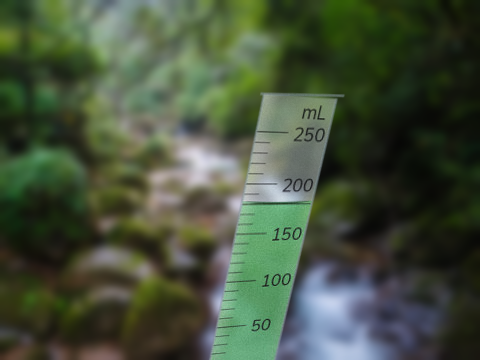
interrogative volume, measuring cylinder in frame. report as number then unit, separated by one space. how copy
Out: 180 mL
